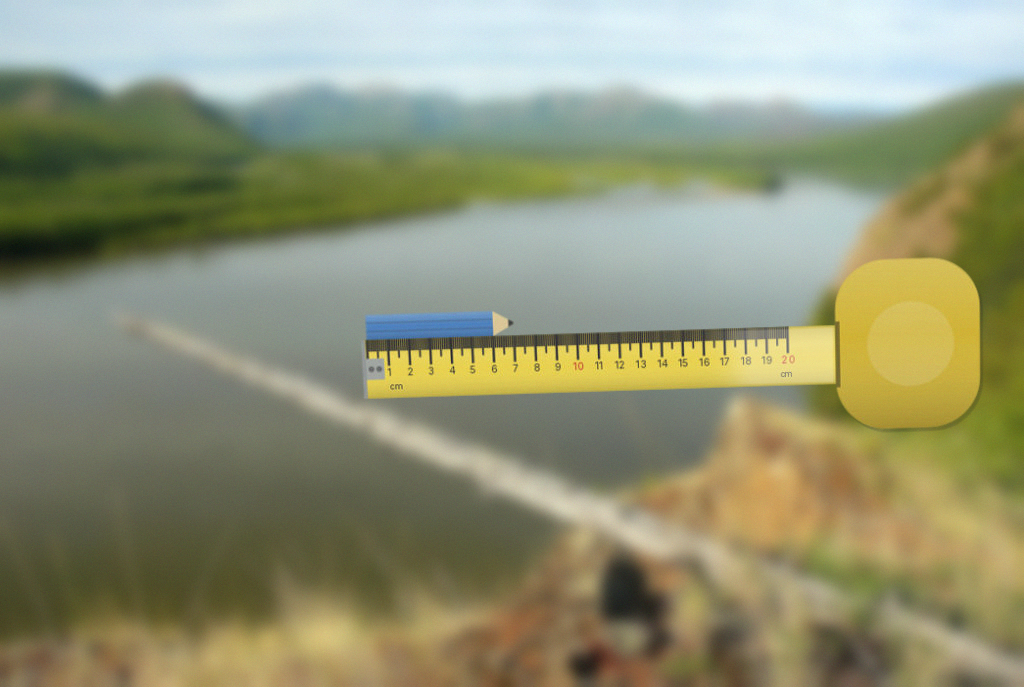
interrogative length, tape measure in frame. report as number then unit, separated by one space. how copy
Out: 7 cm
